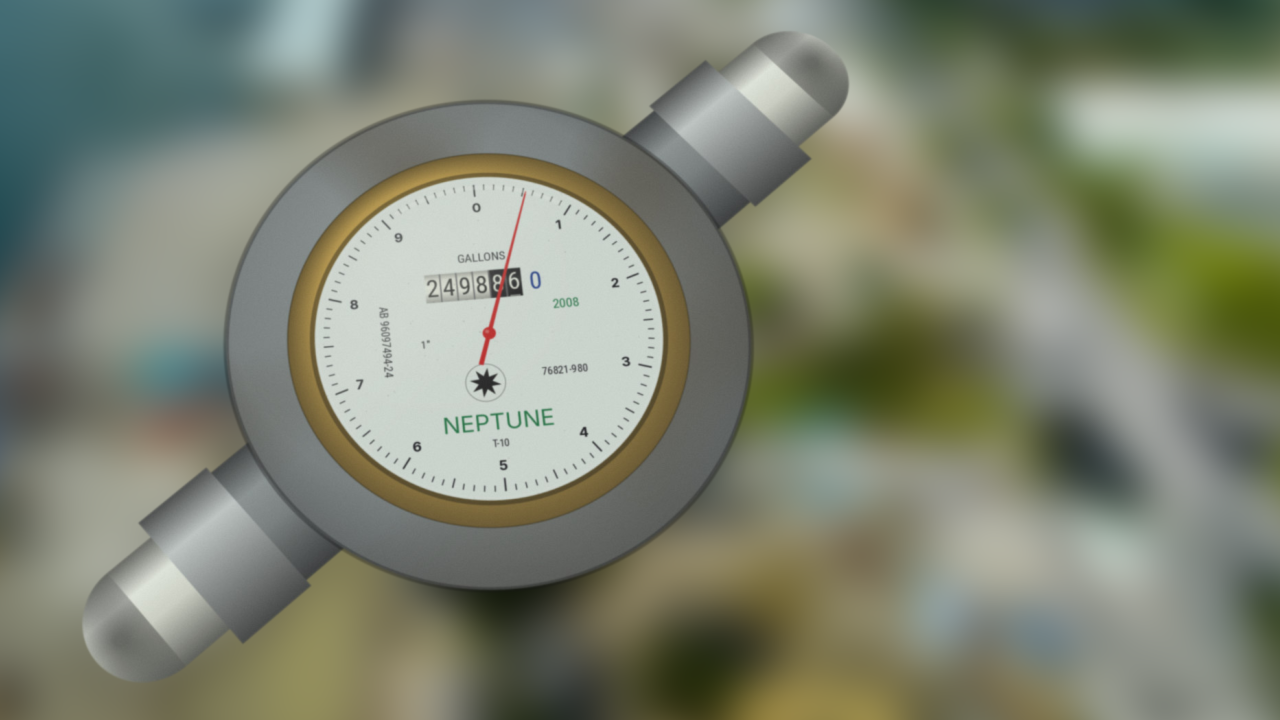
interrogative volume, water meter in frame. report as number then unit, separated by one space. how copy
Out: 2498860.5 gal
